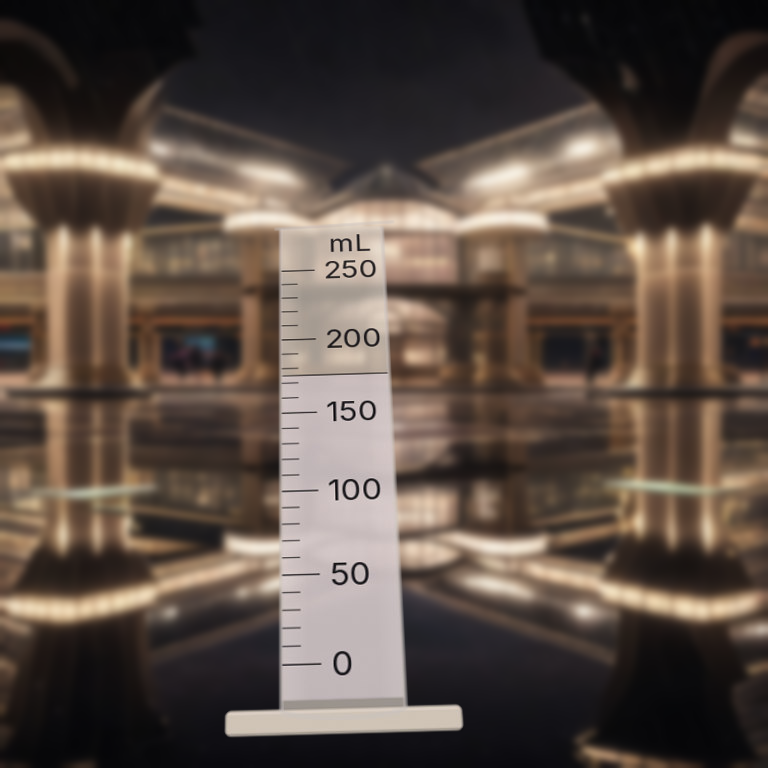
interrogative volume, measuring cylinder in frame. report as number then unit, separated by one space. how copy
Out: 175 mL
